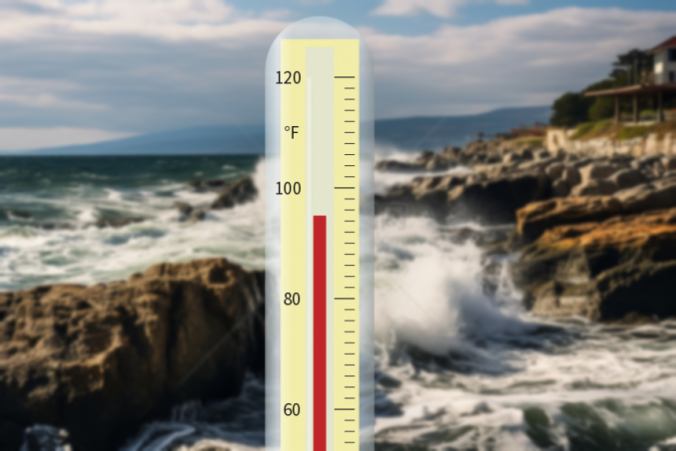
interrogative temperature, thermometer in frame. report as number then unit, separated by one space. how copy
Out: 95 °F
